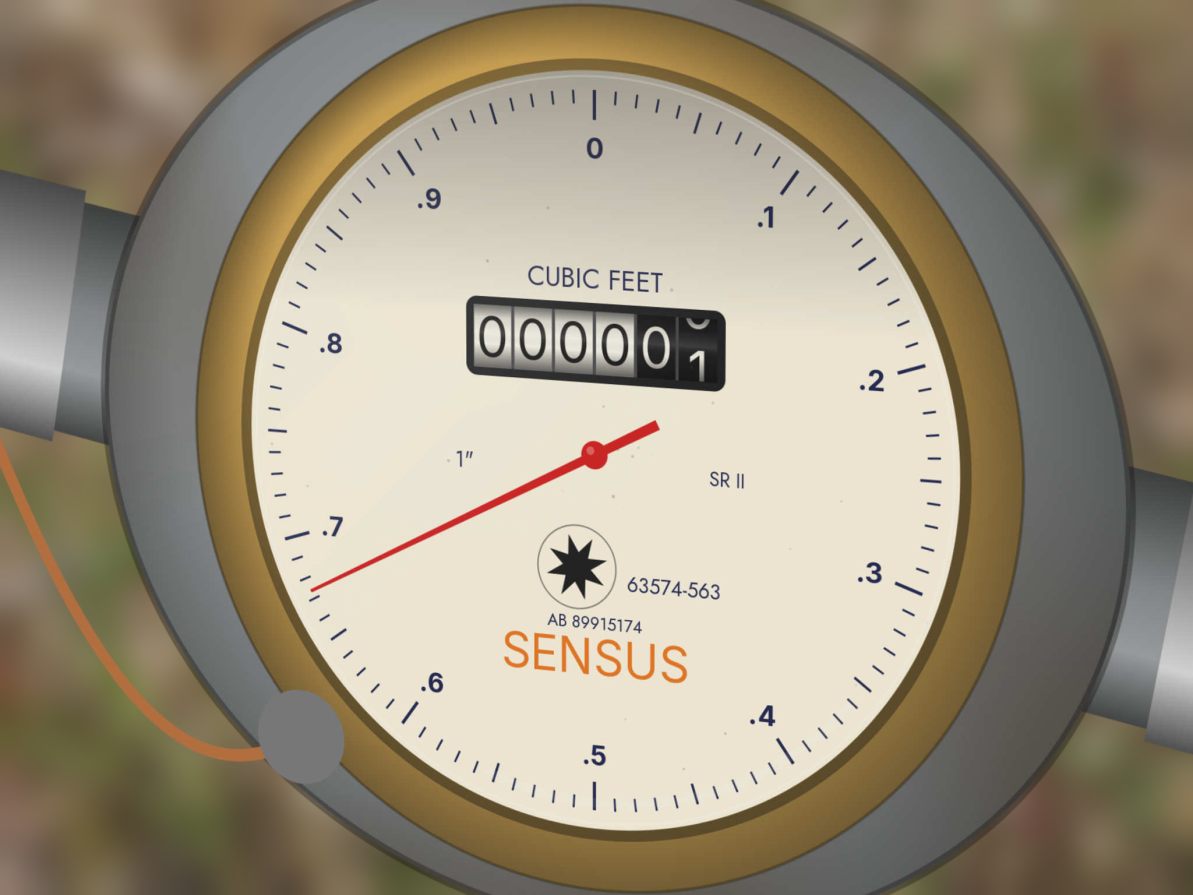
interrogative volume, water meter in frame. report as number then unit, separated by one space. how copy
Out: 0.67 ft³
